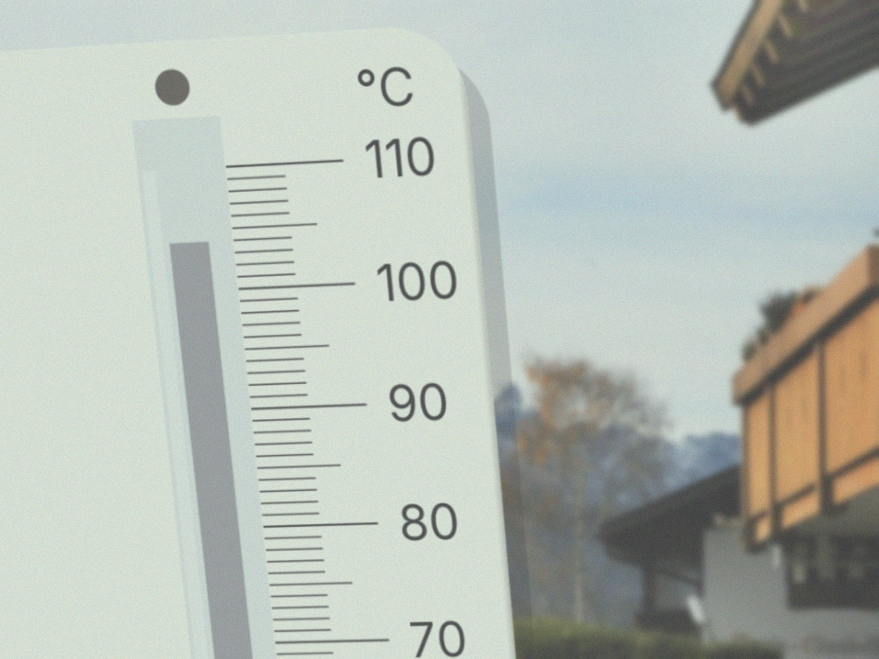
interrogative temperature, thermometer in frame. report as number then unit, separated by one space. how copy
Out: 104 °C
